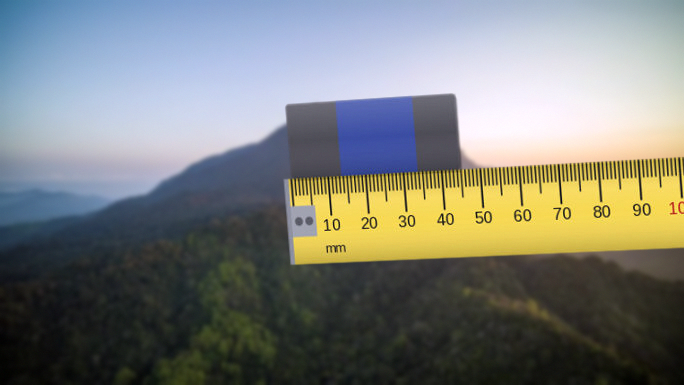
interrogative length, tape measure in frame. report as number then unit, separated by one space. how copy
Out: 45 mm
